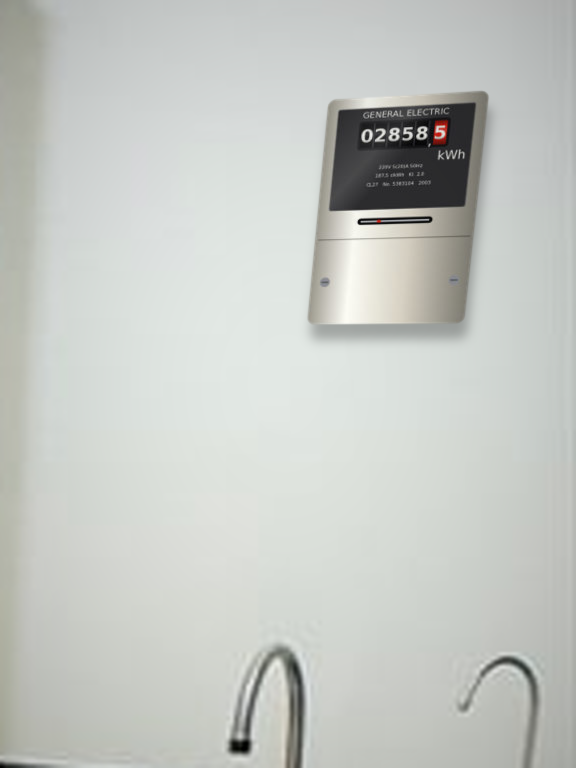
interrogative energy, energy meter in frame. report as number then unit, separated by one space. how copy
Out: 2858.5 kWh
